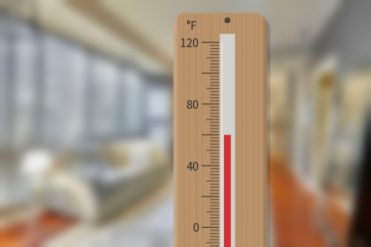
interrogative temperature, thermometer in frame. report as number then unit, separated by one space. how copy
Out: 60 °F
